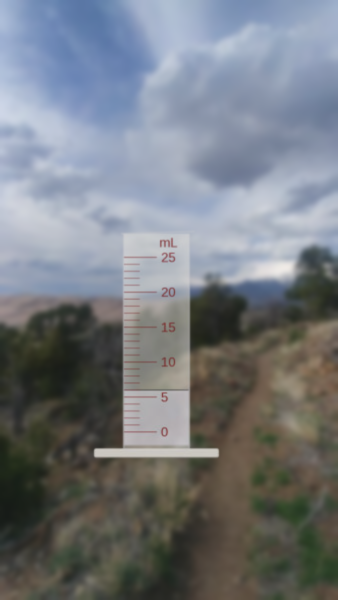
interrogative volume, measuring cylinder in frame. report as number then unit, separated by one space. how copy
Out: 6 mL
